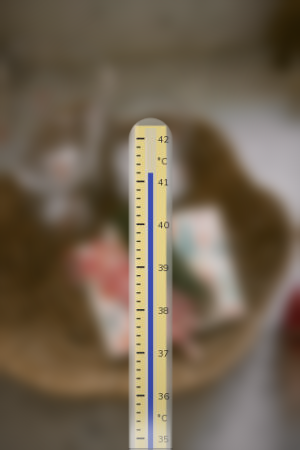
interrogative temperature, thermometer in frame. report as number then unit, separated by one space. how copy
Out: 41.2 °C
